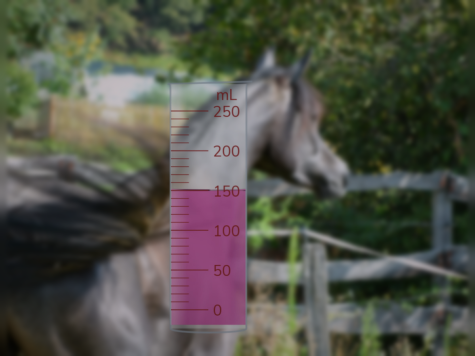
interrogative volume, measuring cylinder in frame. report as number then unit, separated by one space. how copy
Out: 150 mL
